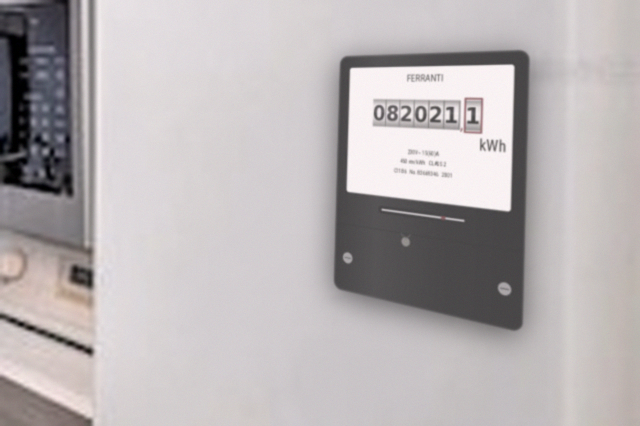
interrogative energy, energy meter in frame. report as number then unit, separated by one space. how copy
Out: 82021.1 kWh
